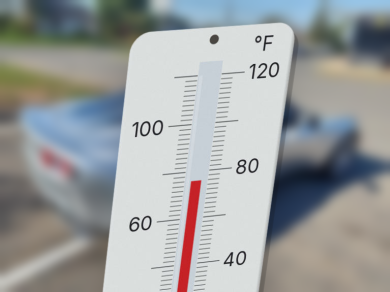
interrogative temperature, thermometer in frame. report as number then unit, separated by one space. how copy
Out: 76 °F
